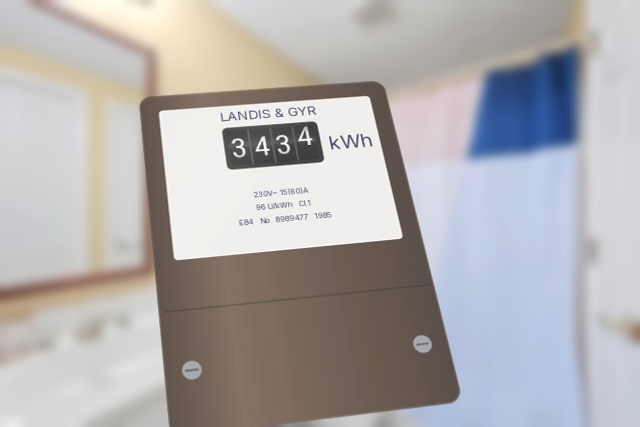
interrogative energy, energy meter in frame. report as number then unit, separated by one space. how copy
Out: 3434 kWh
